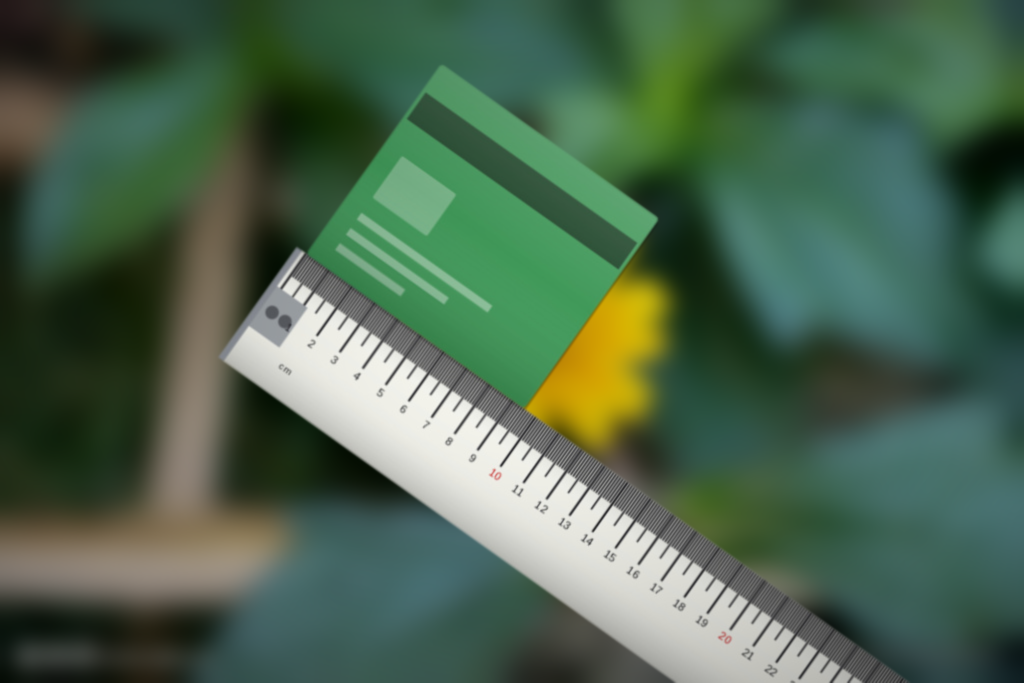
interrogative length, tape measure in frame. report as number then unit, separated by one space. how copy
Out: 9.5 cm
